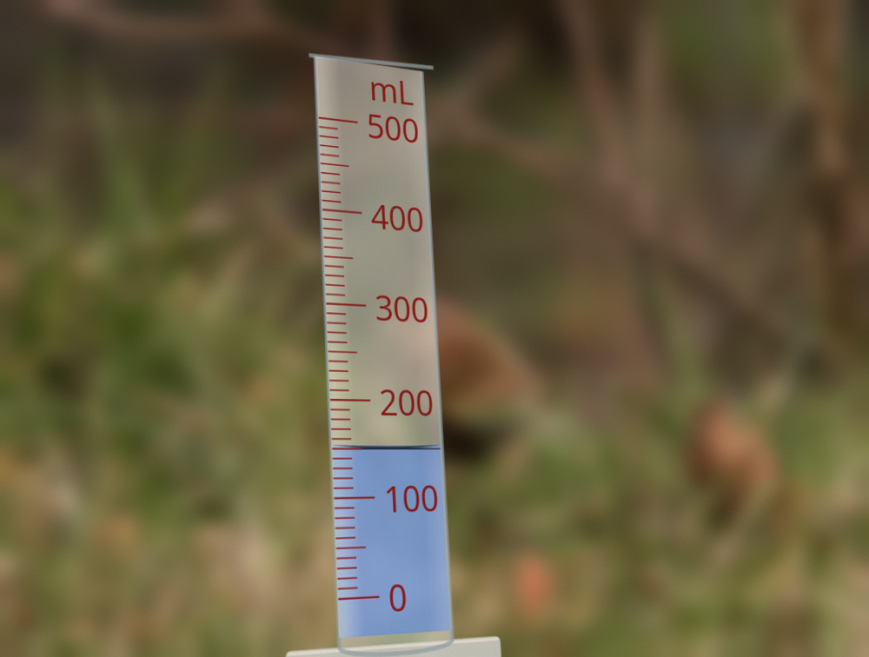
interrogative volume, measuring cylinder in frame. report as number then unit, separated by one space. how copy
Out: 150 mL
